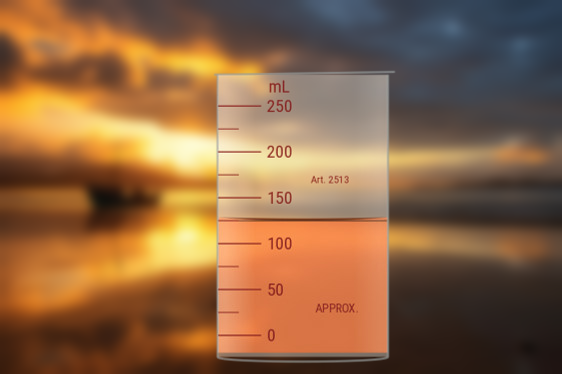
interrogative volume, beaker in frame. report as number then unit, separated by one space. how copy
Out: 125 mL
